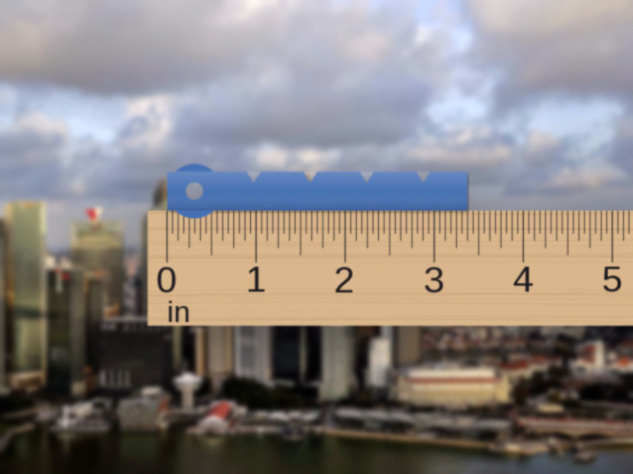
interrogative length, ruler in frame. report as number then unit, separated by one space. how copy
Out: 3.375 in
